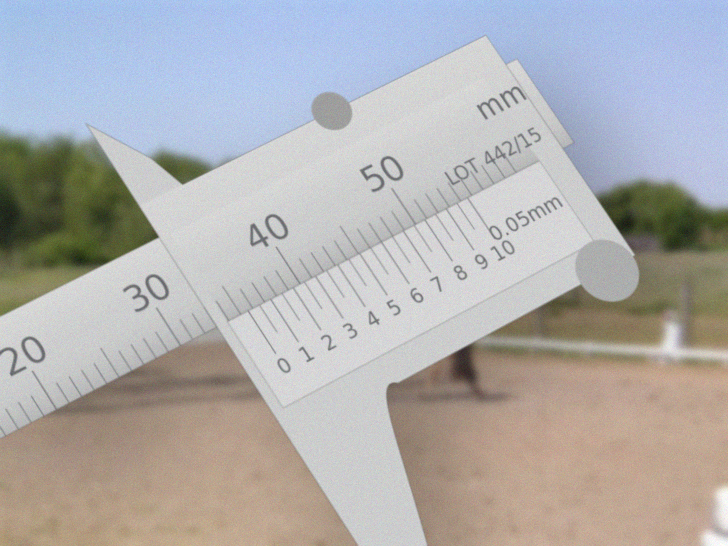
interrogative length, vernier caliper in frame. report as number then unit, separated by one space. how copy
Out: 35.6 mm
